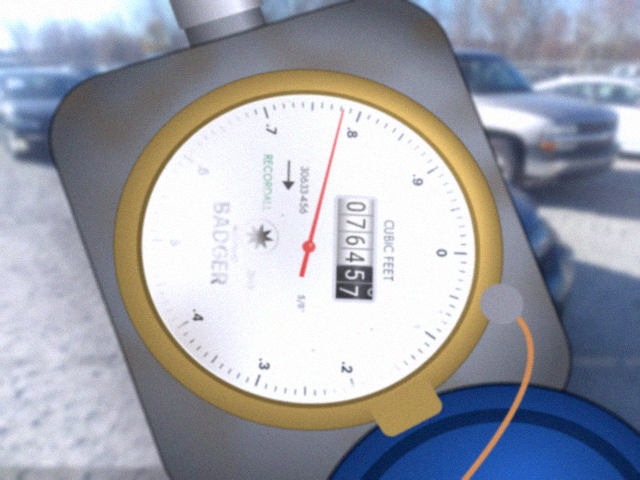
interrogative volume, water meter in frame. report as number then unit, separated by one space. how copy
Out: 76456.78 ft³
